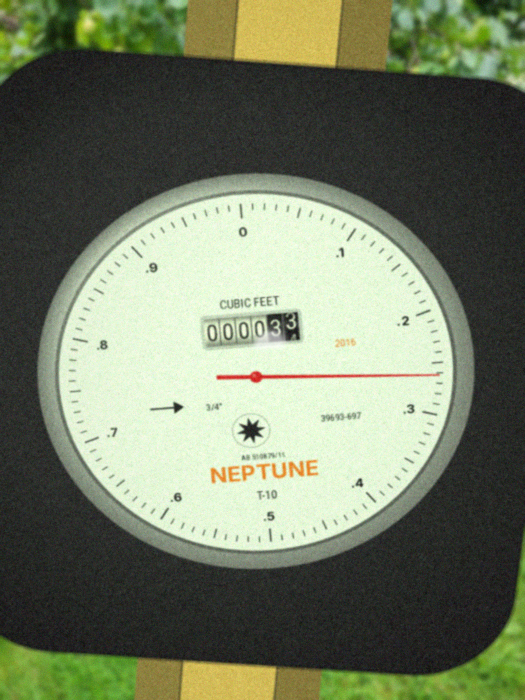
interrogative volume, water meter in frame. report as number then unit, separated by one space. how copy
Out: 33.26 ft³
